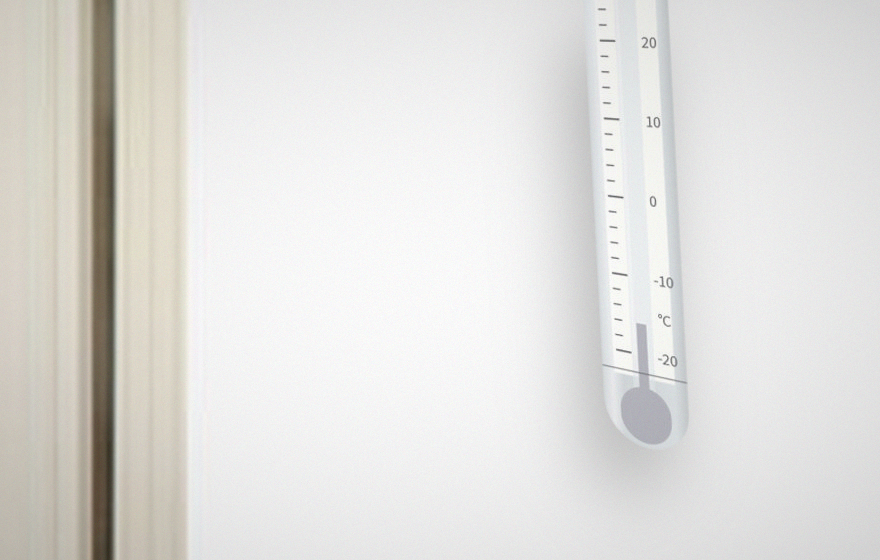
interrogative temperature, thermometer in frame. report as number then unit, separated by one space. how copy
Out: -16 °C
